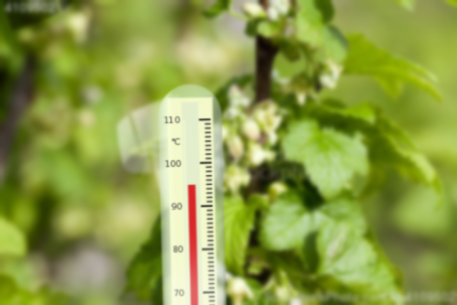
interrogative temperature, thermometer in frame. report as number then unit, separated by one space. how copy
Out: 95 °C
